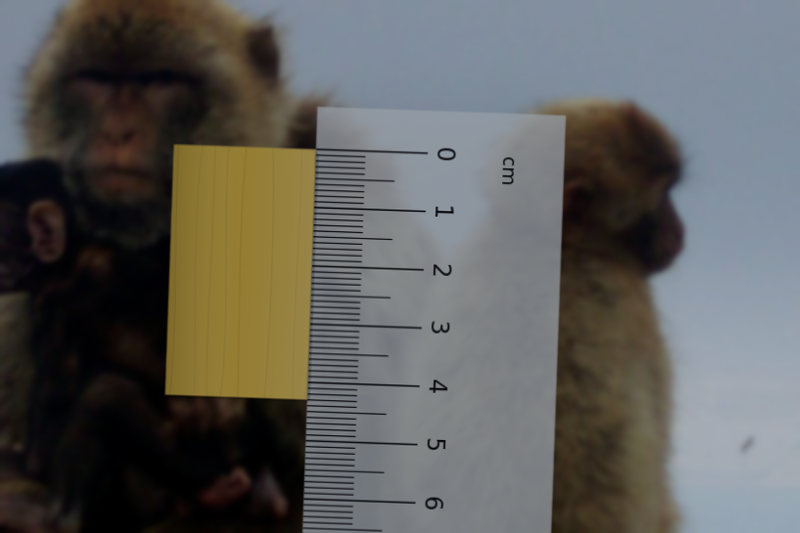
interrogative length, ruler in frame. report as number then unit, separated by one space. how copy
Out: 4.3 cm
